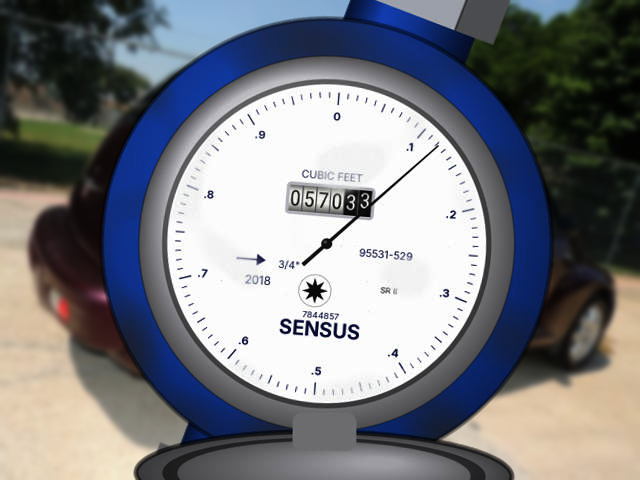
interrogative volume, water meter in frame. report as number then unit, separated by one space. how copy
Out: 57033.12 ft³
